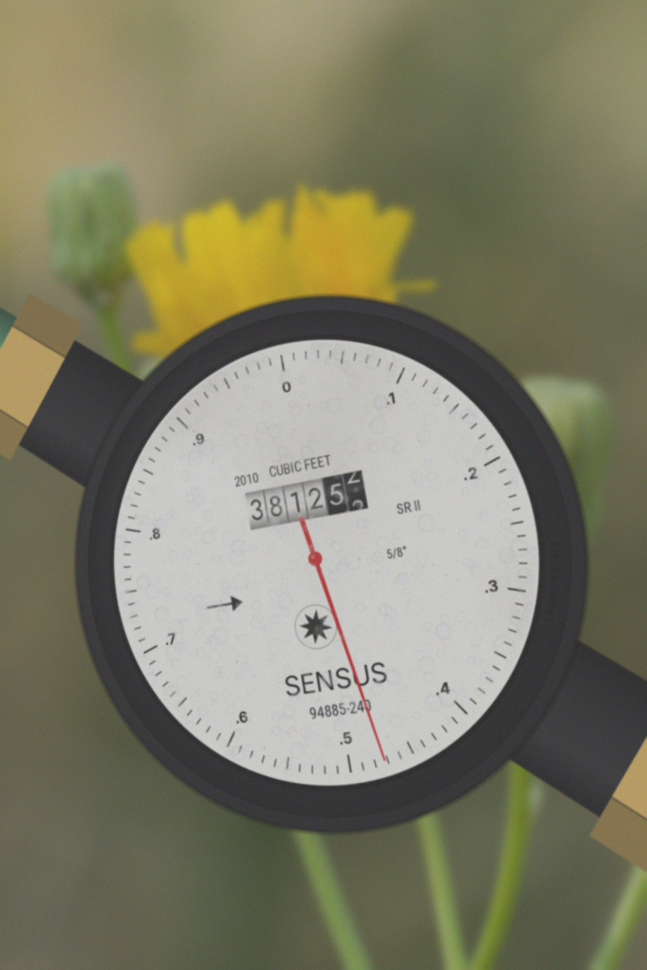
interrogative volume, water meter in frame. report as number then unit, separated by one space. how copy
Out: 381252.47 ft³
